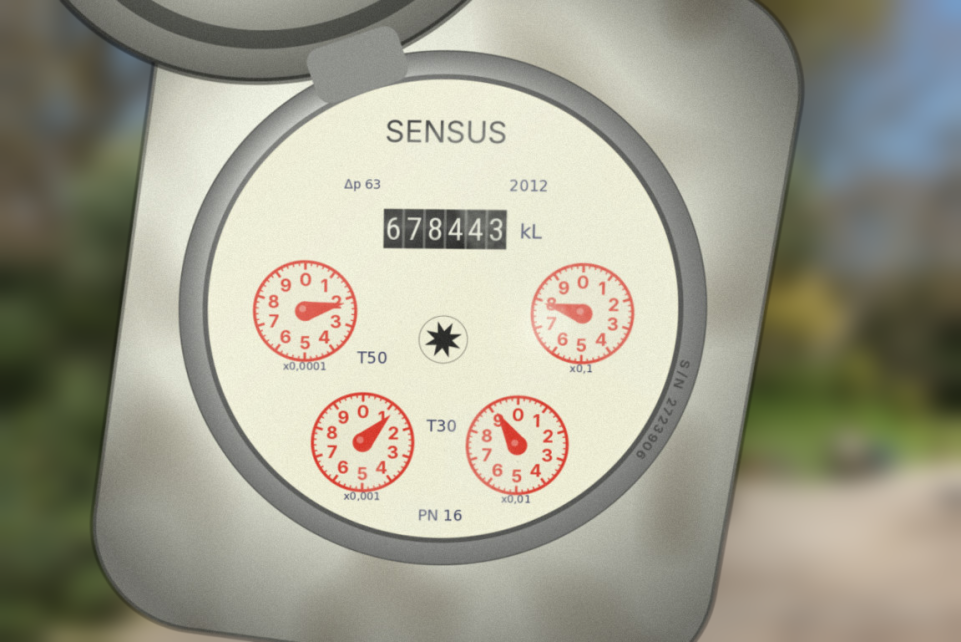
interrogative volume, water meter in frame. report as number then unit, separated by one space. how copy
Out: 678443.7912 kL
